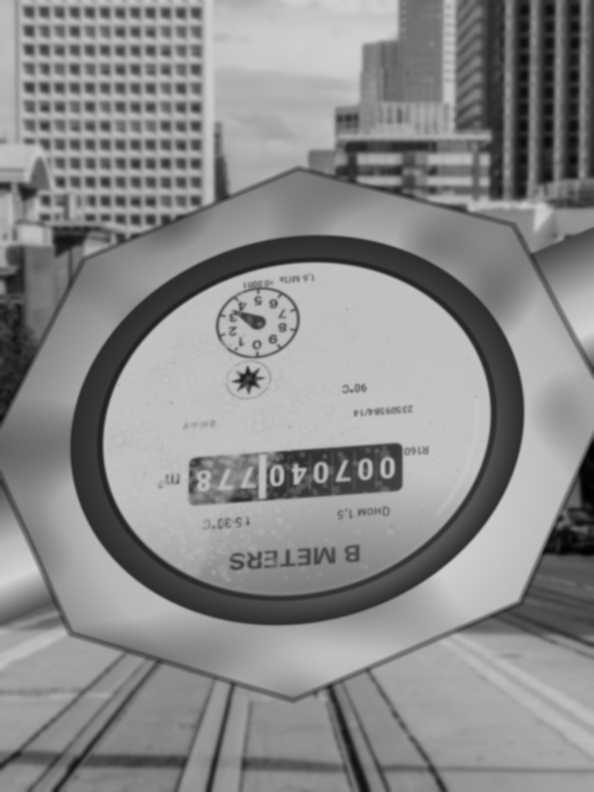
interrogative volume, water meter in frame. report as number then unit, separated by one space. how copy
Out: 7040.7783 m³
